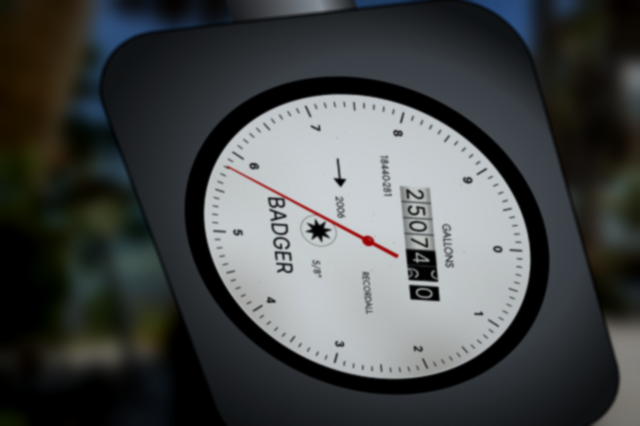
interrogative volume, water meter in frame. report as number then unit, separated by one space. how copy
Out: 2507455.8 gal
